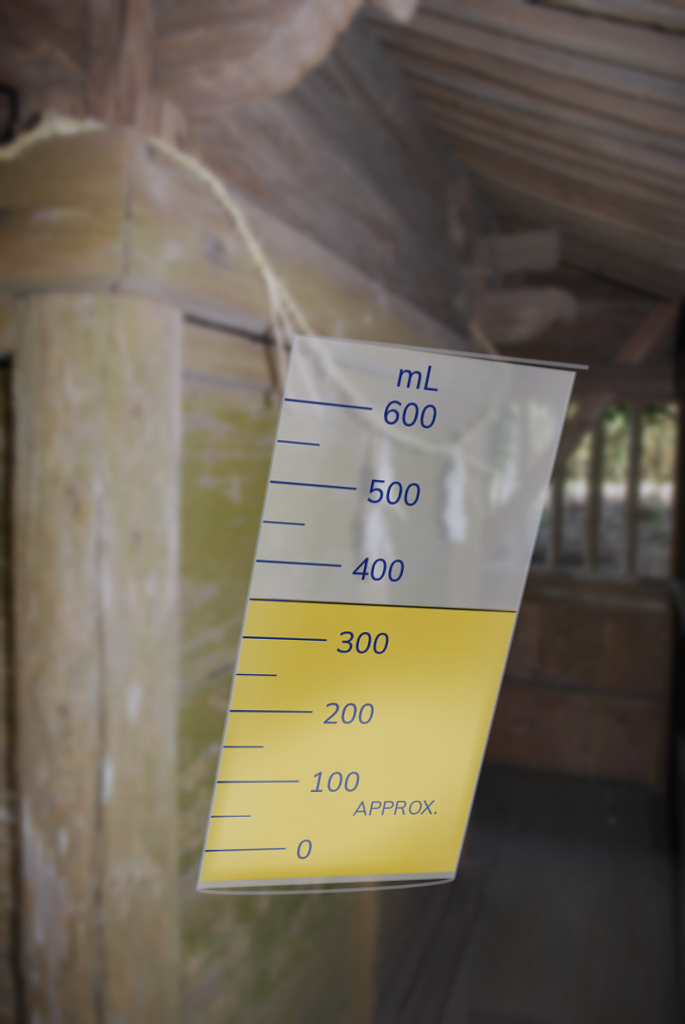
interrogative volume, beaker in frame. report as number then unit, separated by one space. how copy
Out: 350 mL
